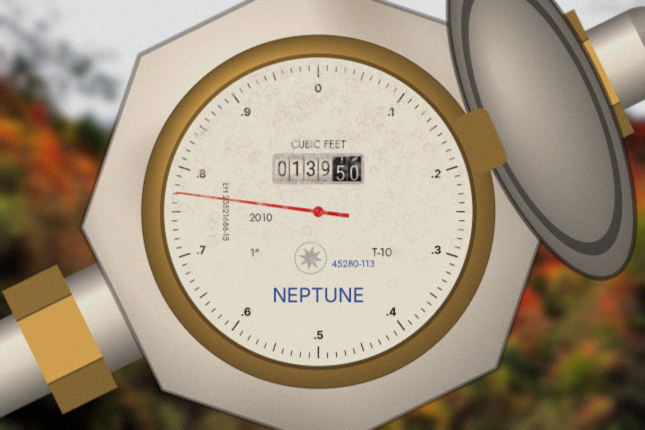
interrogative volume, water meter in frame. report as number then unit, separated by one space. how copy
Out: 13949.77 ft³
